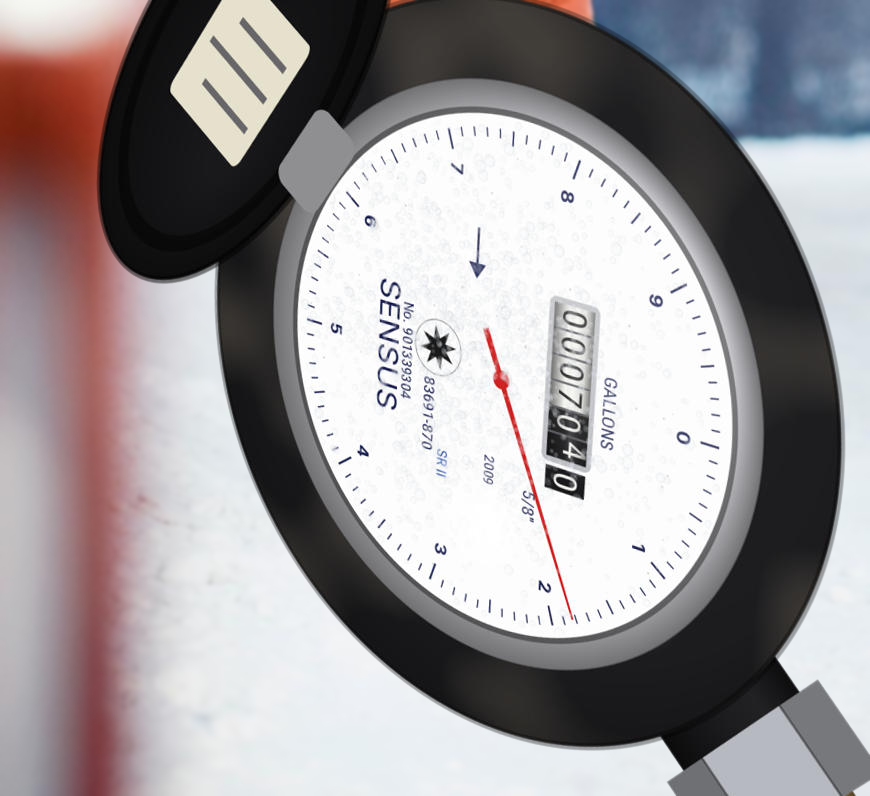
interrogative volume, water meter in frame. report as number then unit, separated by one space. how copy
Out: 7041.8 gal
